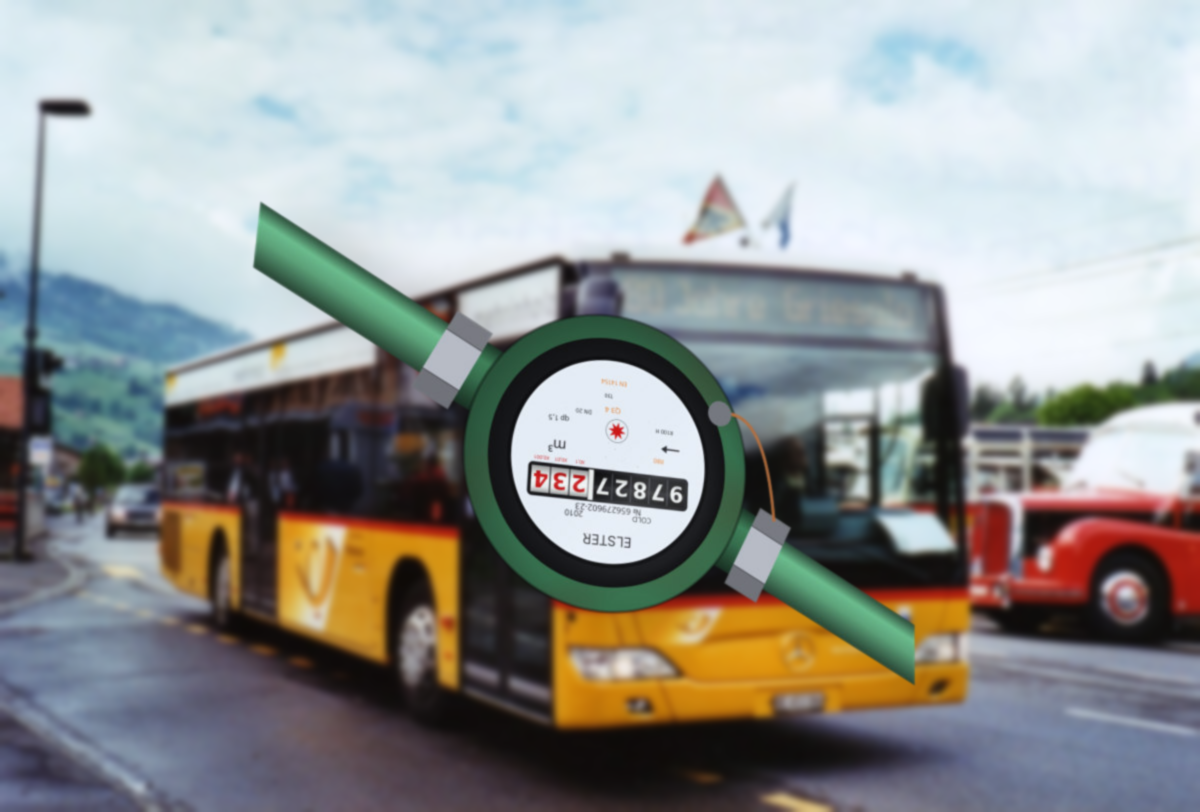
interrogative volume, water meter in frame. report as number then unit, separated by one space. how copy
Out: 97827.234 m³
